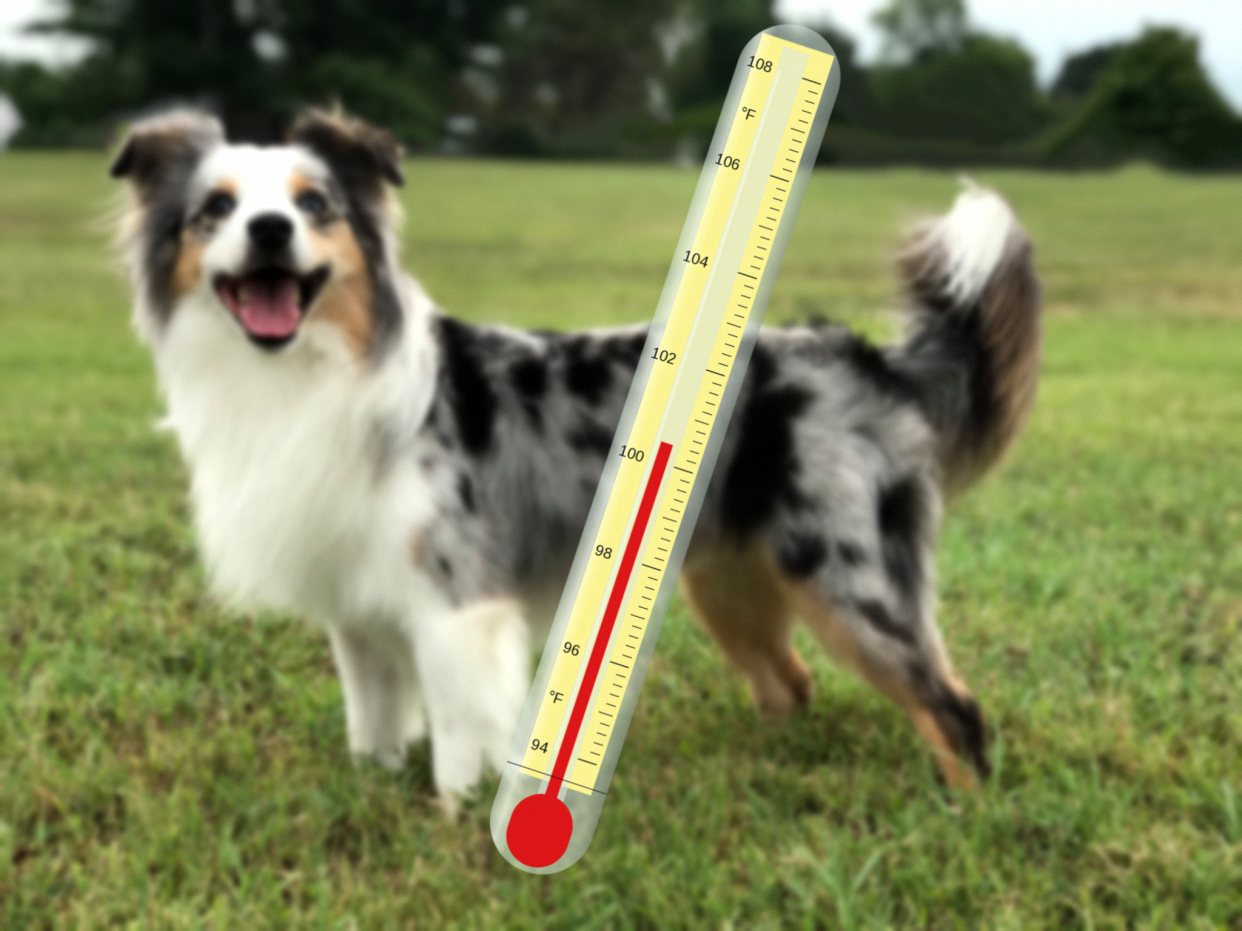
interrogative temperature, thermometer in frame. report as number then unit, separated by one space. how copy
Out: 100.4 °F
